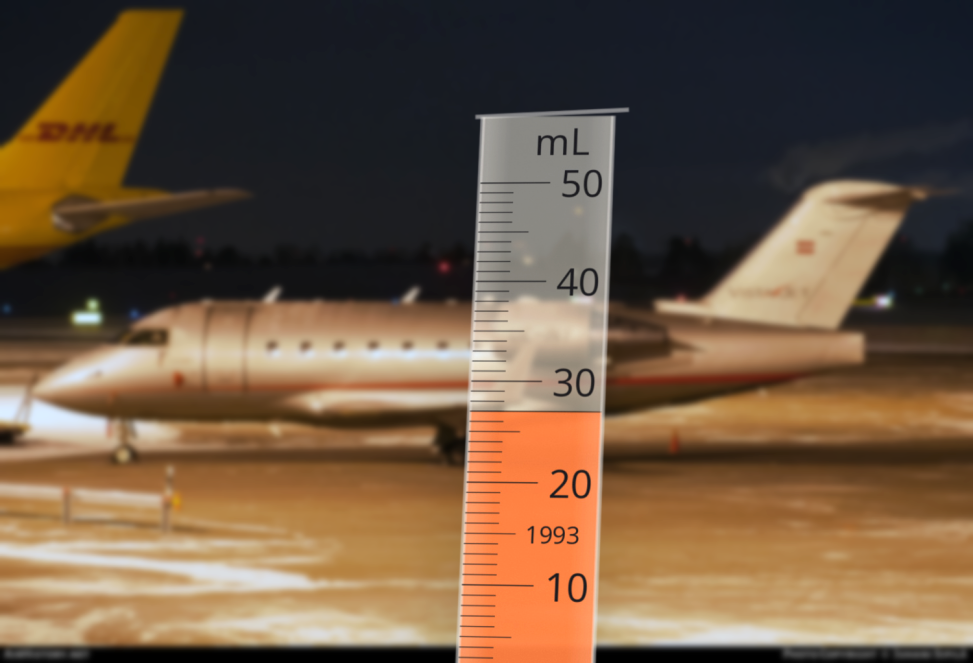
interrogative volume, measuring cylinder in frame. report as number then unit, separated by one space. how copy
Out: 27 mL
